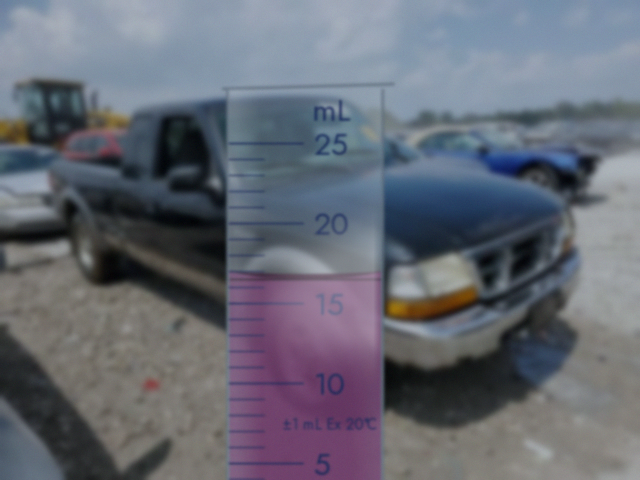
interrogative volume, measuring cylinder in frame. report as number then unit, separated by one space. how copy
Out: 16.5 mL
